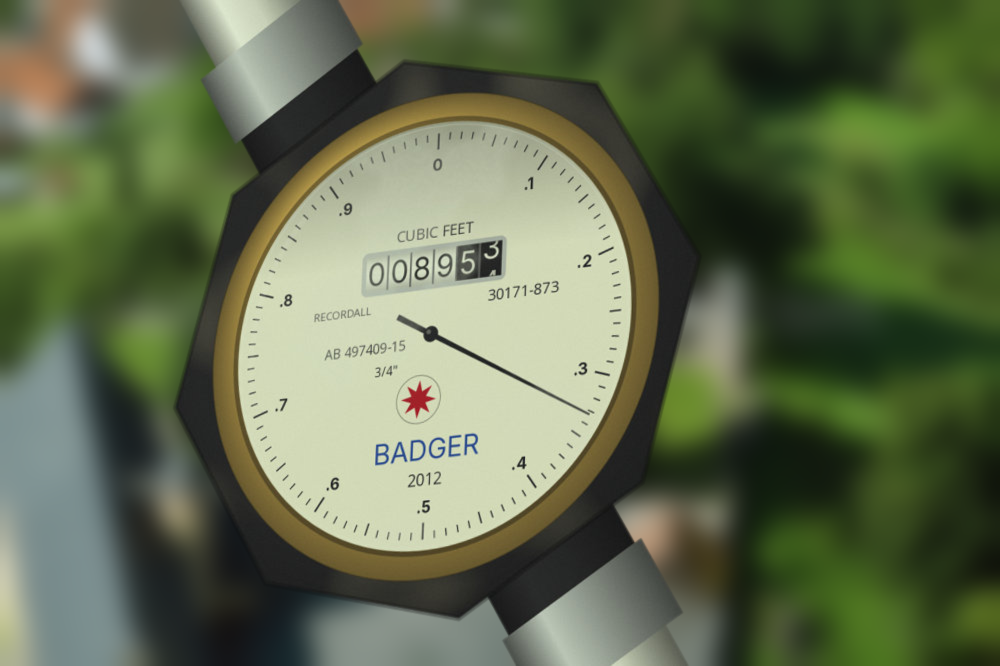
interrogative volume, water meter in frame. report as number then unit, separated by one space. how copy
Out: 8953.33 ft³
